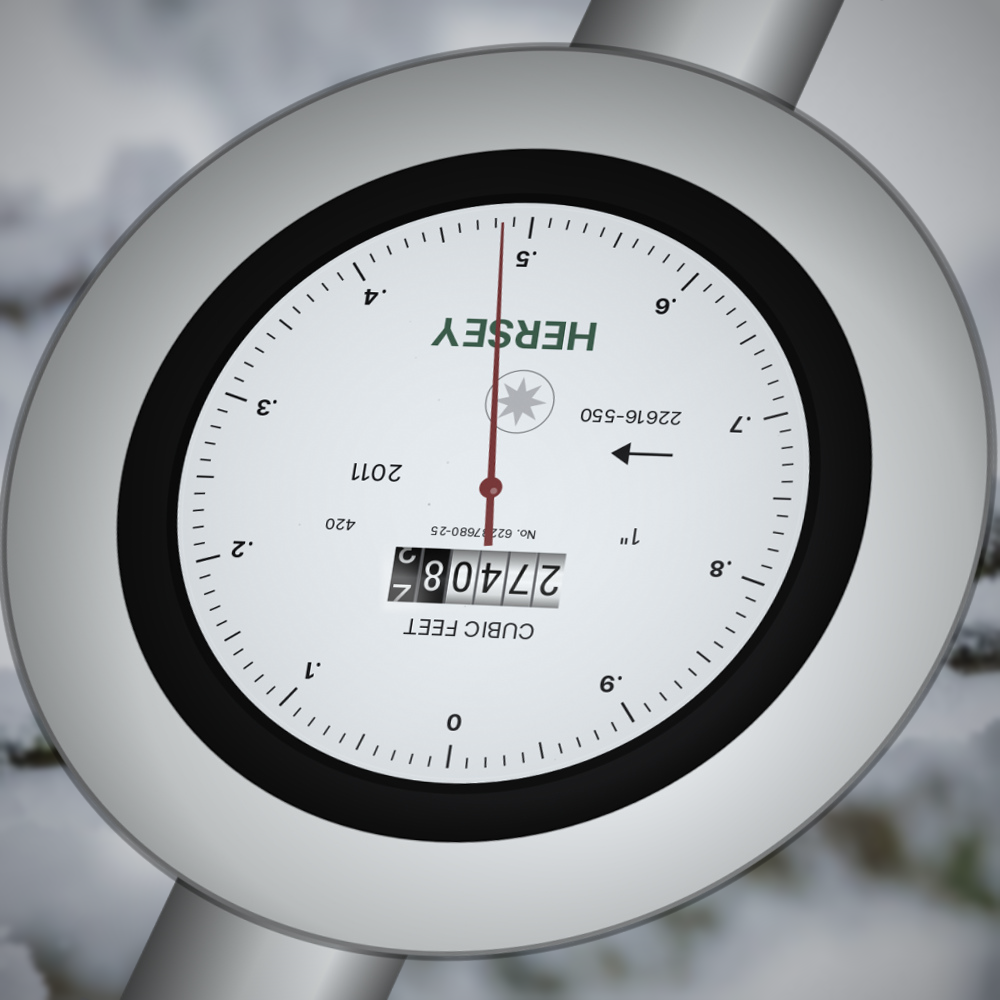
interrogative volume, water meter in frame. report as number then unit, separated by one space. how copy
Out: 274082.48 ft³
